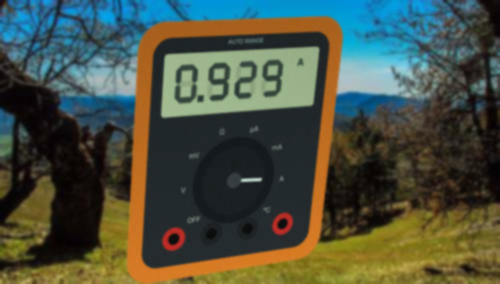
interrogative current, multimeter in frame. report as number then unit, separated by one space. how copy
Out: 0.929 A
